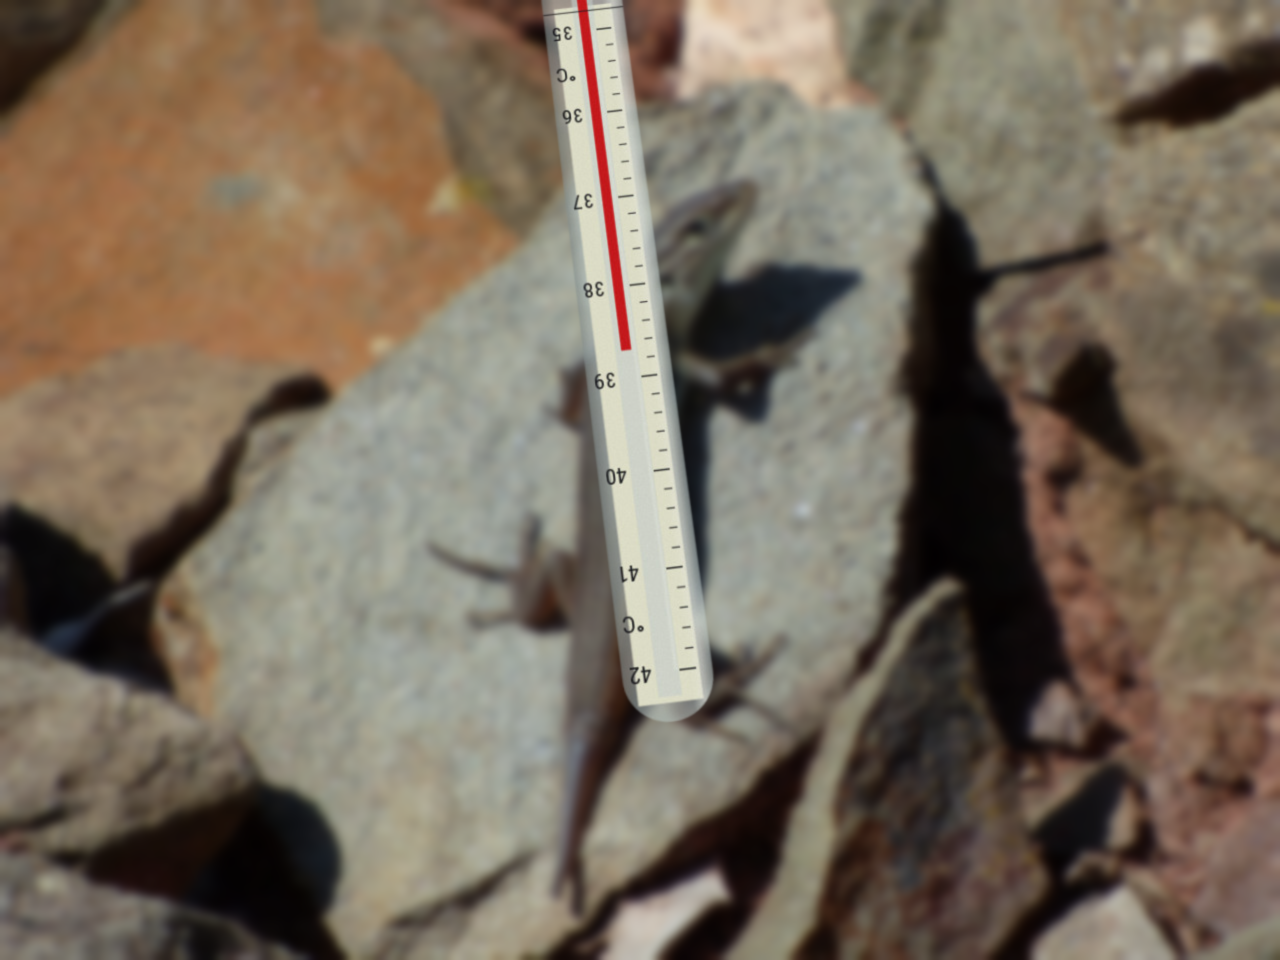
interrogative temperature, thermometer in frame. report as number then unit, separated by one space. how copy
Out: 38.7 °C
